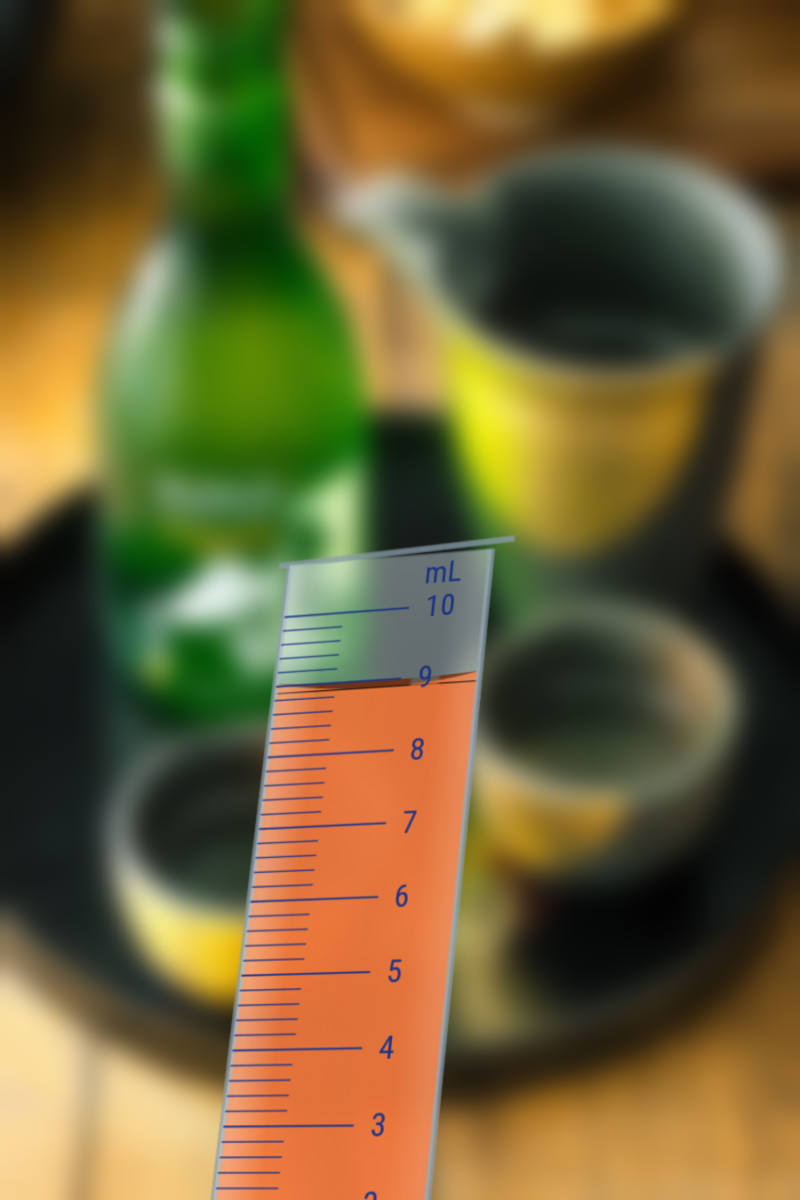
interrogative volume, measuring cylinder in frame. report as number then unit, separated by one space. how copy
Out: 8.9 mL
